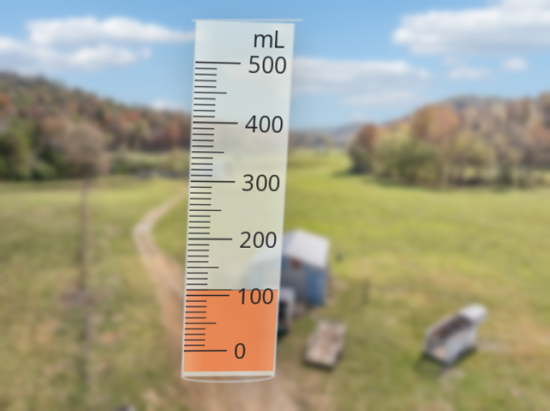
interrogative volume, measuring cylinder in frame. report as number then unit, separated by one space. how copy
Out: 110 mL
